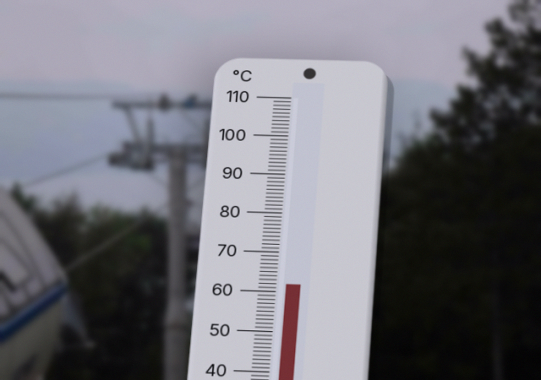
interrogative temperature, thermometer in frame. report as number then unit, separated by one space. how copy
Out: 62 °C
